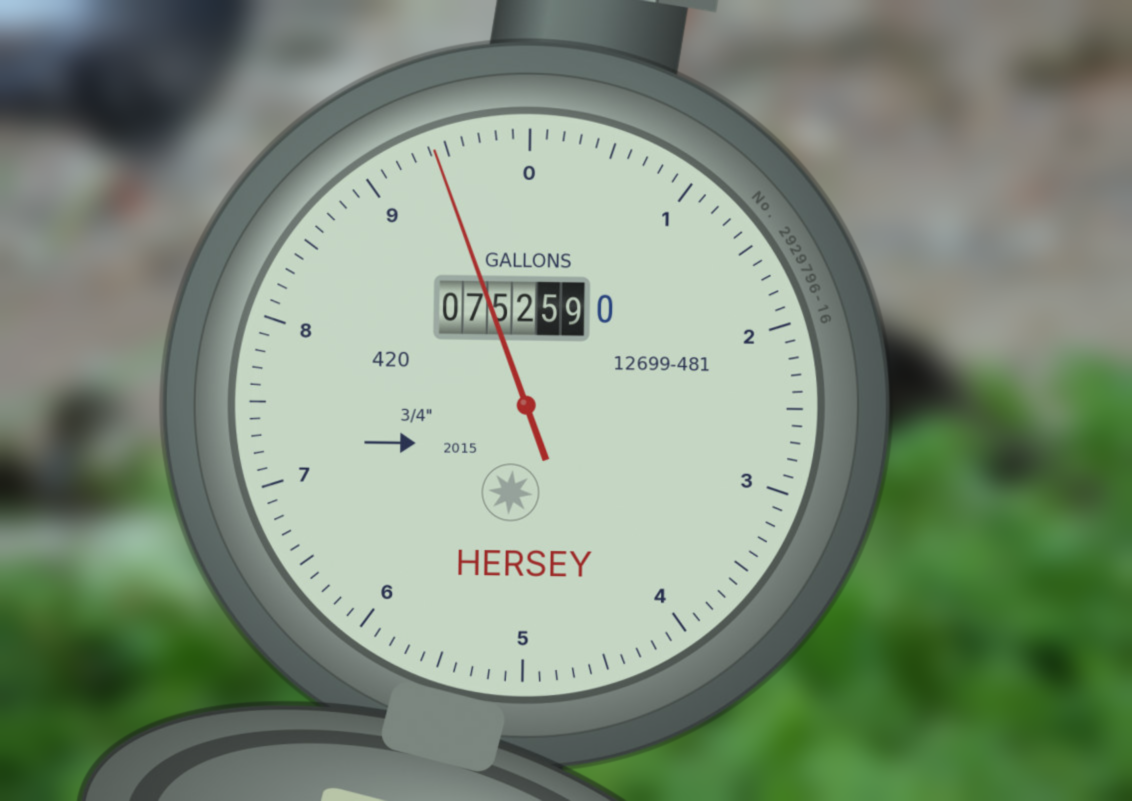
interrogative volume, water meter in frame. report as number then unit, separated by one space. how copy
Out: 752589.4 gal
